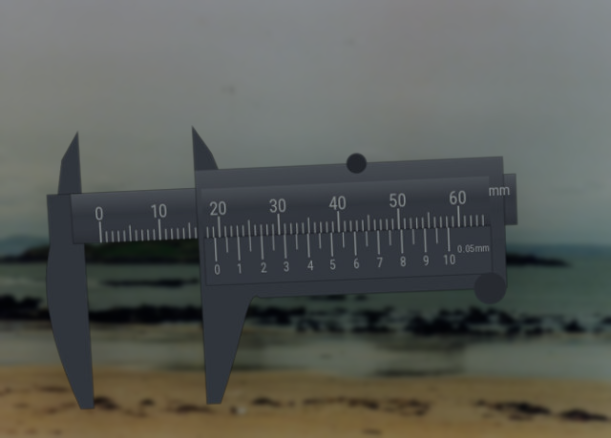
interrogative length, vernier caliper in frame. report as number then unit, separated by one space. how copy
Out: 19.2 mm
